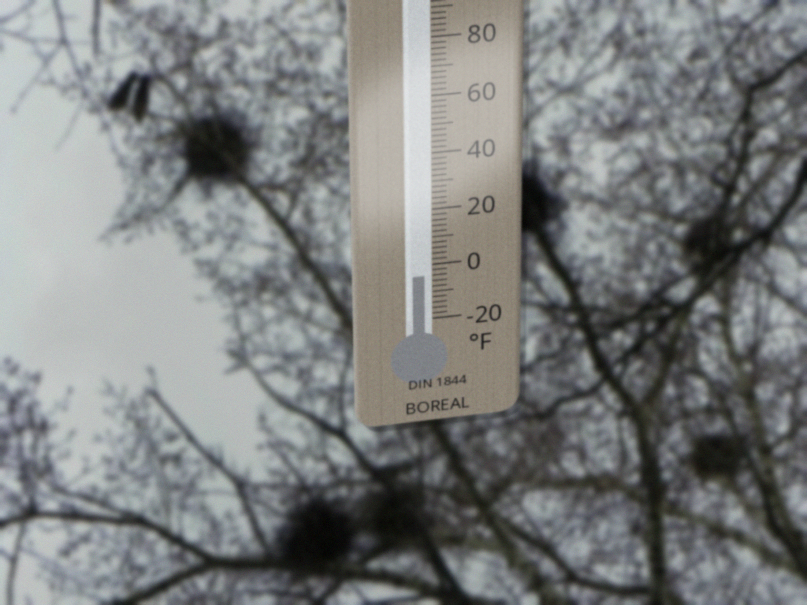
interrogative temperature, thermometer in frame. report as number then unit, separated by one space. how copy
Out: -4 °F
